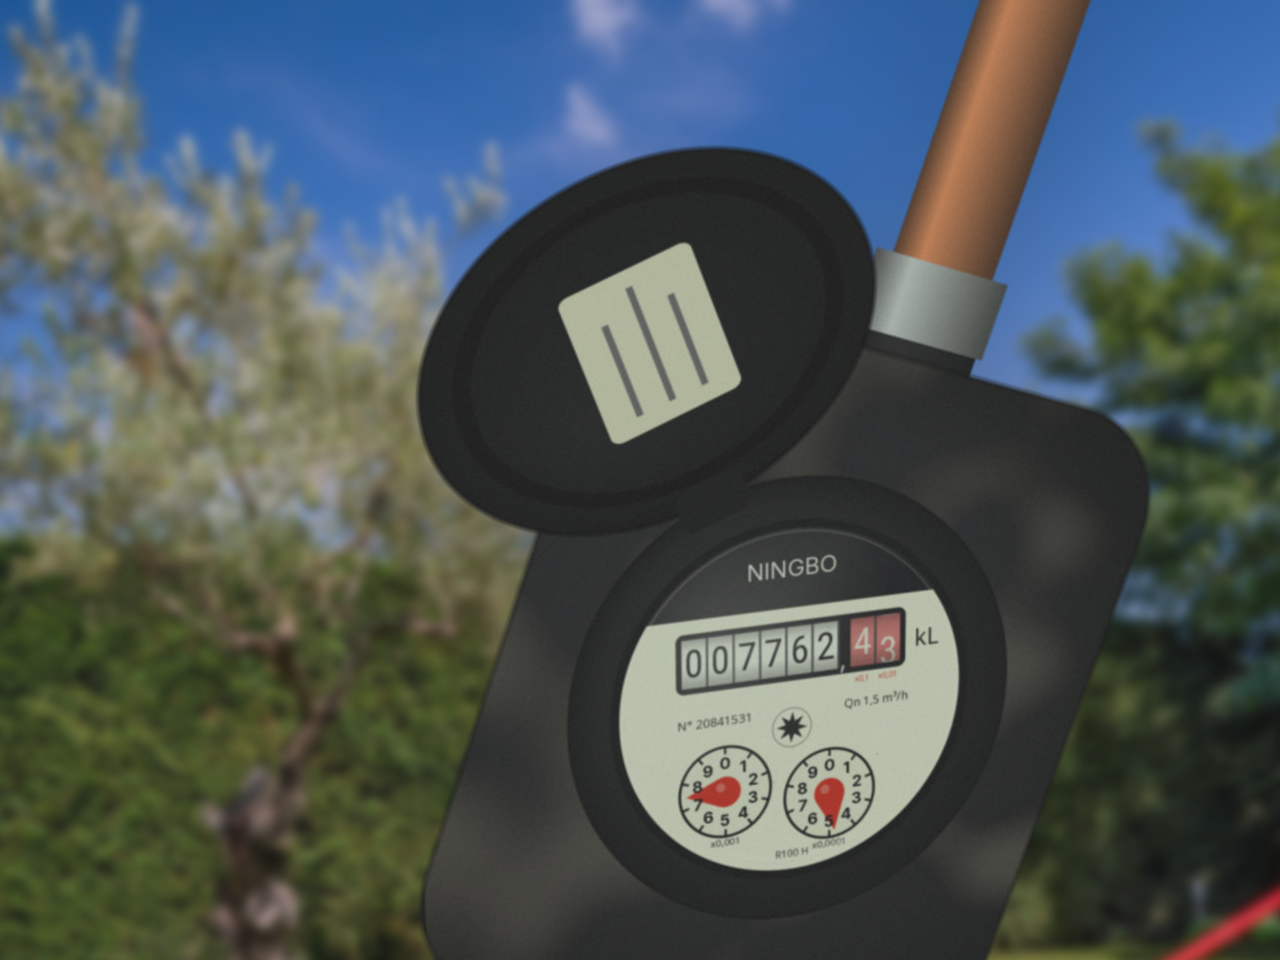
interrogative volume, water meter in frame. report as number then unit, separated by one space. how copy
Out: 7762.4274 kL
